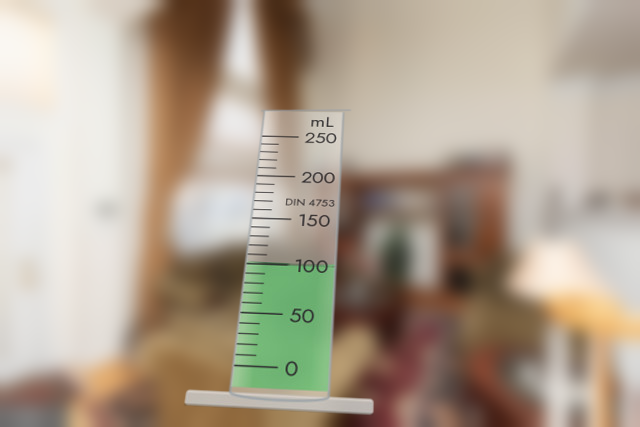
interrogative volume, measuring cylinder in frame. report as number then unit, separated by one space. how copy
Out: 100 mL
